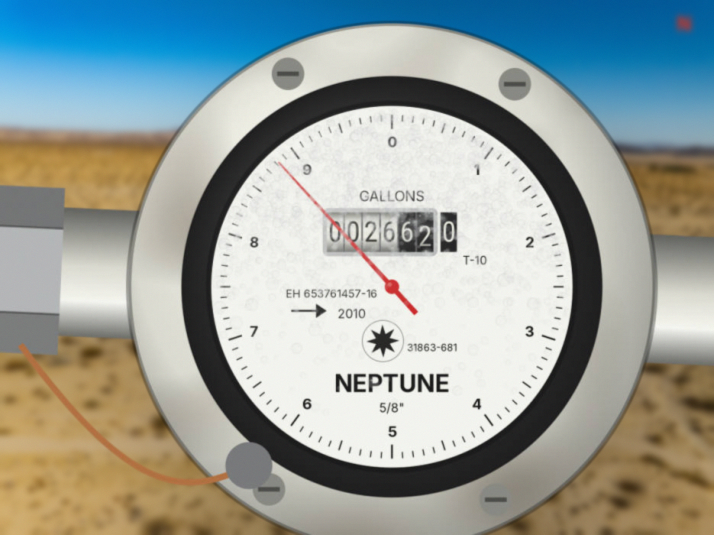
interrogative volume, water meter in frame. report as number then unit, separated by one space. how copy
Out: 26618.8 gal
